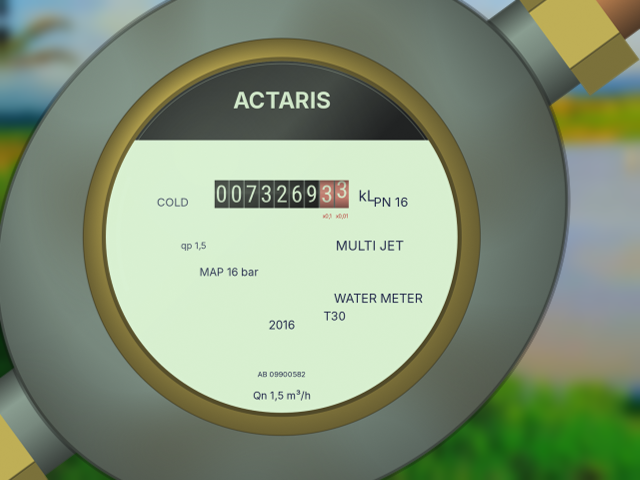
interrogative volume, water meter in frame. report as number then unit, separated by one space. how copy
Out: 73269.33 kL
